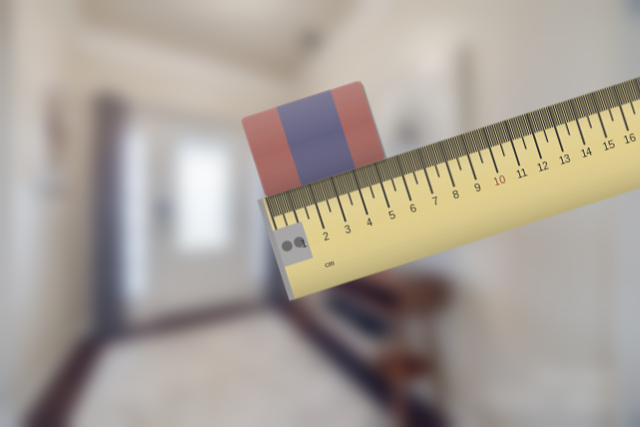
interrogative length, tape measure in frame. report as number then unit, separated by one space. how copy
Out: 5.5 cm
